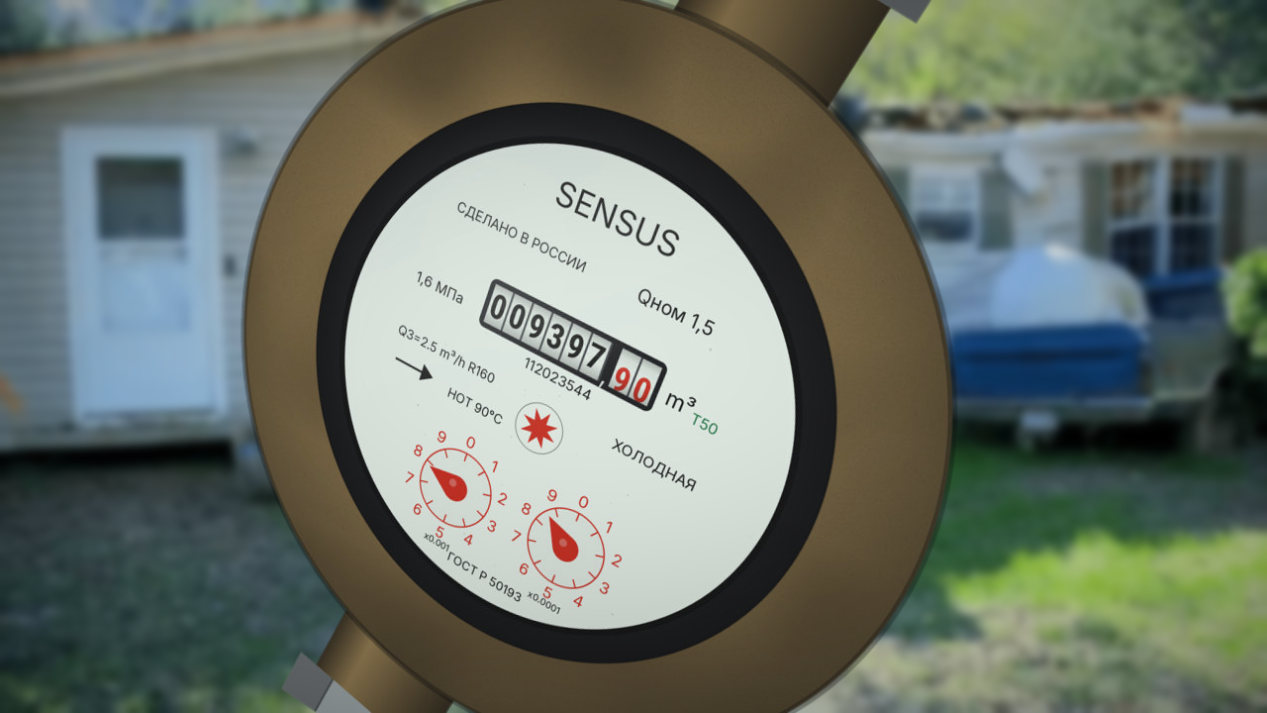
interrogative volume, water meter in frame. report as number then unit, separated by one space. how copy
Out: 9397.8978 m³
